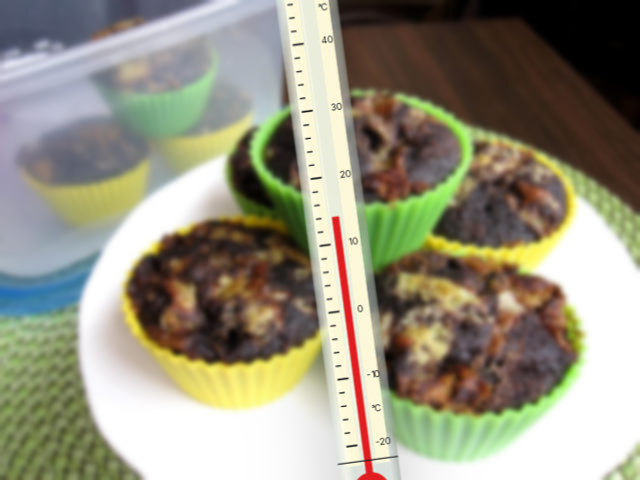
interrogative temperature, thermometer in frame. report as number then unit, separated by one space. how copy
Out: 14 °C
